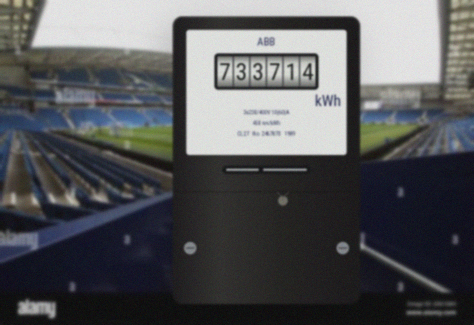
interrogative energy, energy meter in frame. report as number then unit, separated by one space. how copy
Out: 733714 kWh
